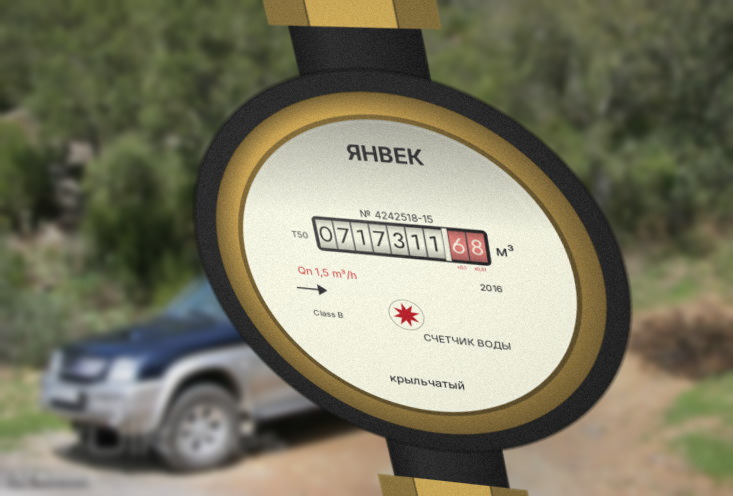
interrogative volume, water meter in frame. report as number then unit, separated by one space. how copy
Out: 717311.68 m³
